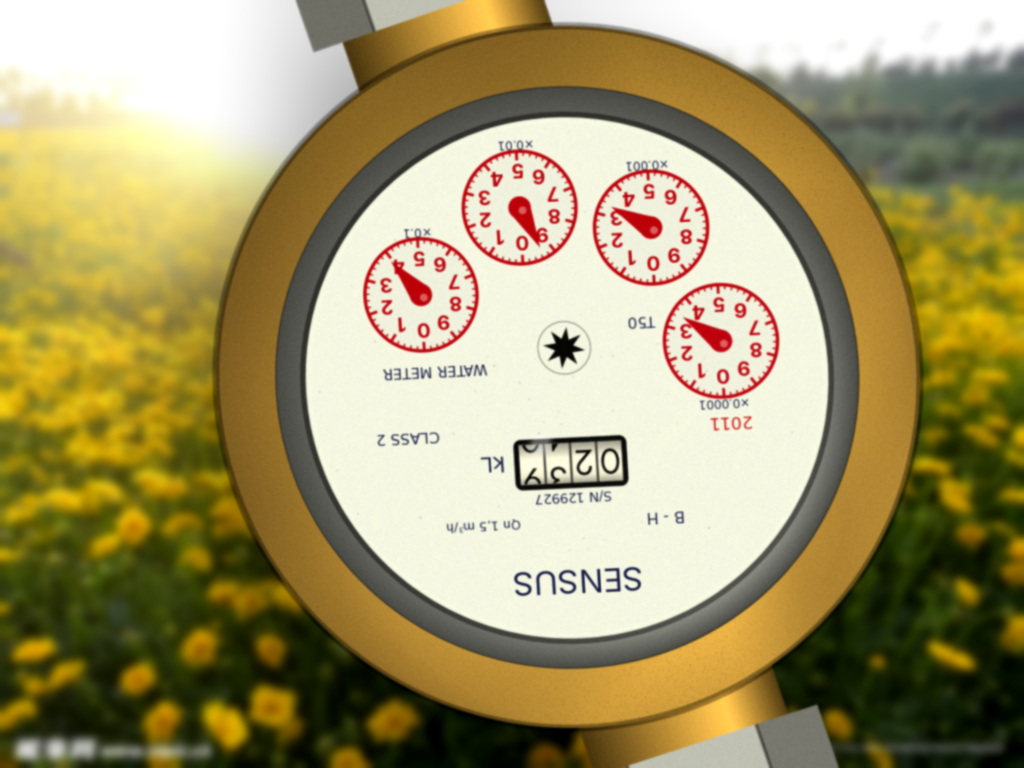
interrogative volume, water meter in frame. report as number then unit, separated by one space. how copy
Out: 239.3933 kL
